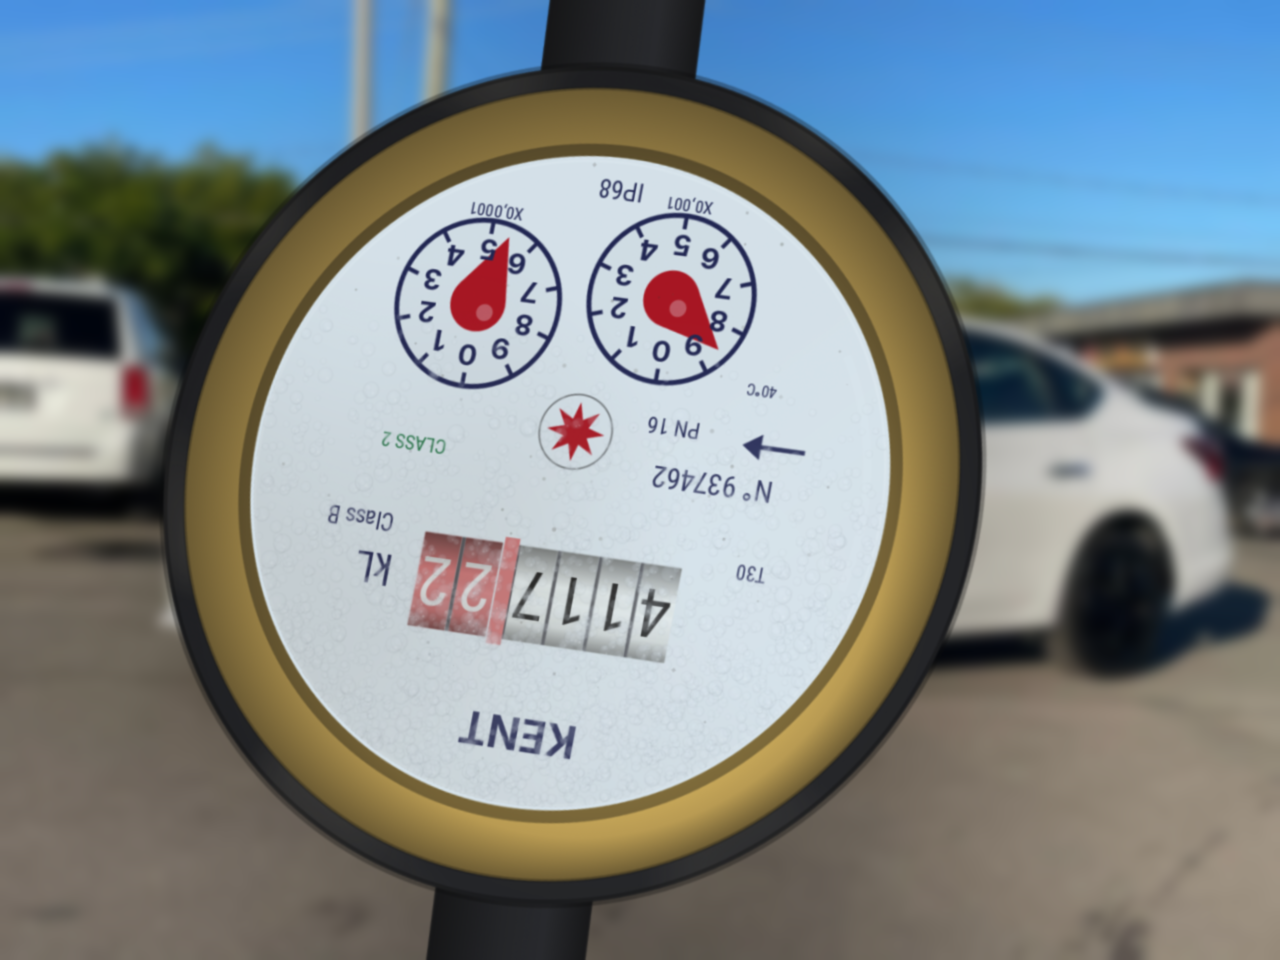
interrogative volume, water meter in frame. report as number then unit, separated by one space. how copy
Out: 4117.2285 kL
